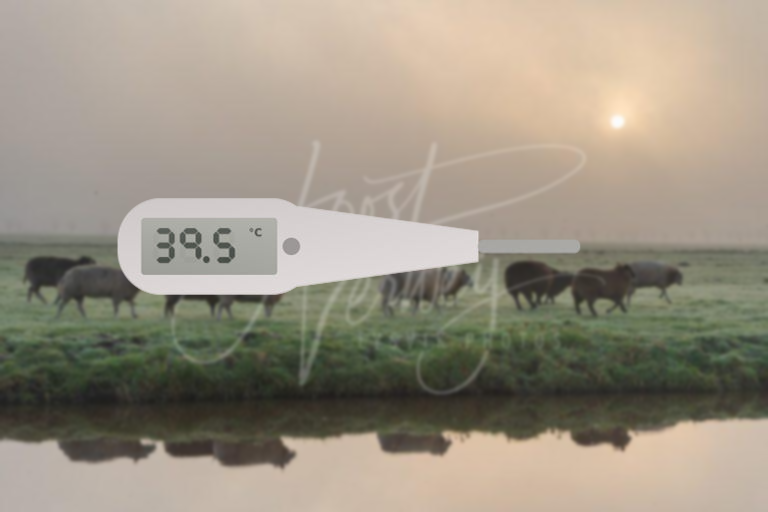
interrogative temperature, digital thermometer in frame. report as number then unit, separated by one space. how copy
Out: 39.5 °C
